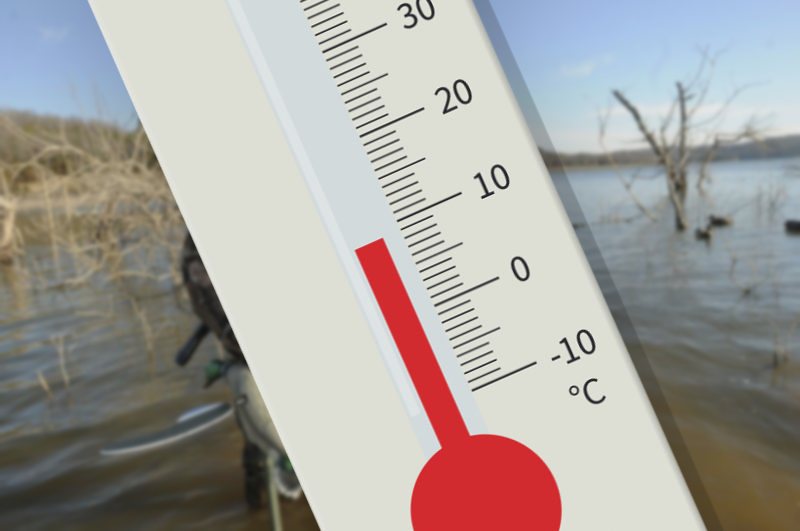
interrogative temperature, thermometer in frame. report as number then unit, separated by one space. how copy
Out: 9 °C
